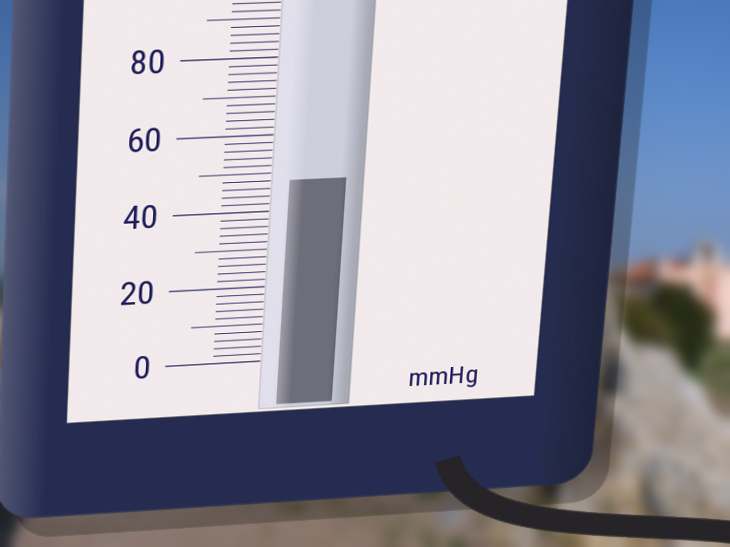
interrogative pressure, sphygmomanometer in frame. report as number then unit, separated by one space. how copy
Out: 48 mmHg
